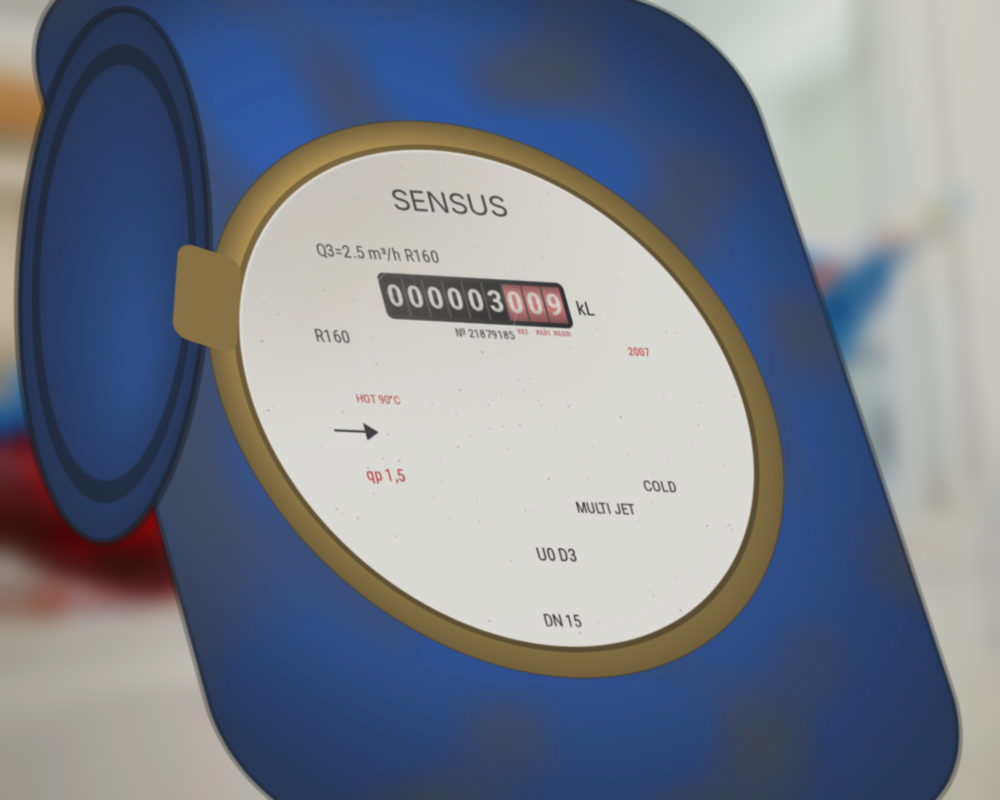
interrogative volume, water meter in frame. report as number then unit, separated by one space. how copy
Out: 3.009 kL
